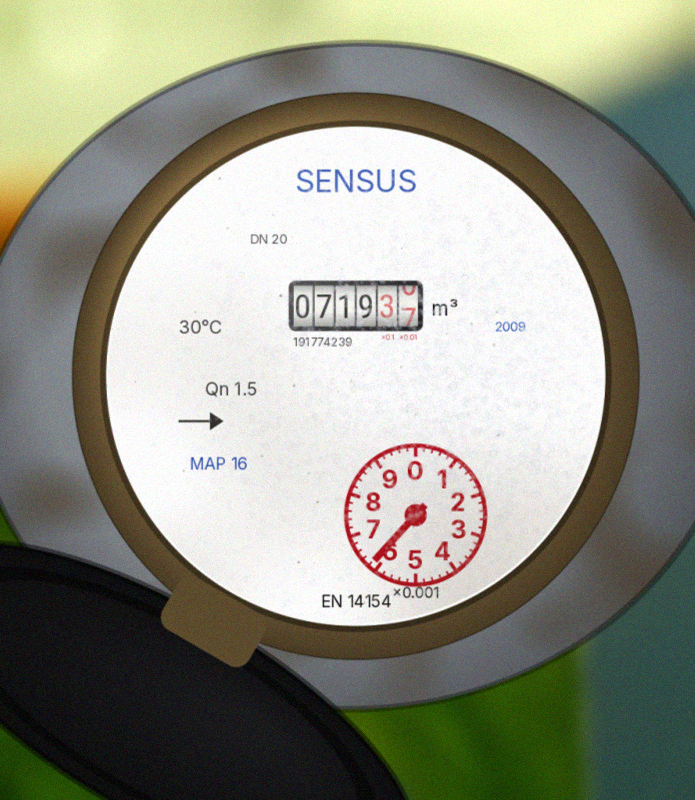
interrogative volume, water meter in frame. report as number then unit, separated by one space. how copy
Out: 719.366 m³
